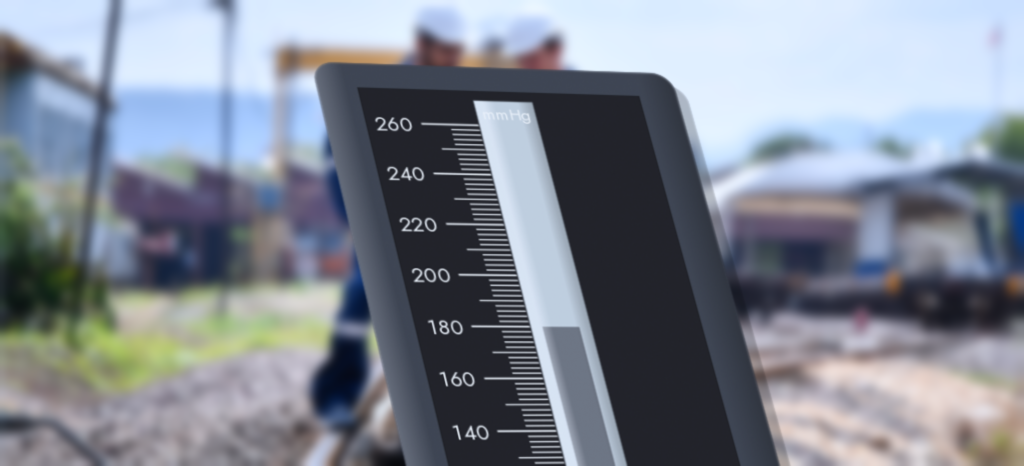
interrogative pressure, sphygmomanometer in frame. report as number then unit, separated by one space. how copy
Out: 180 mmHg
